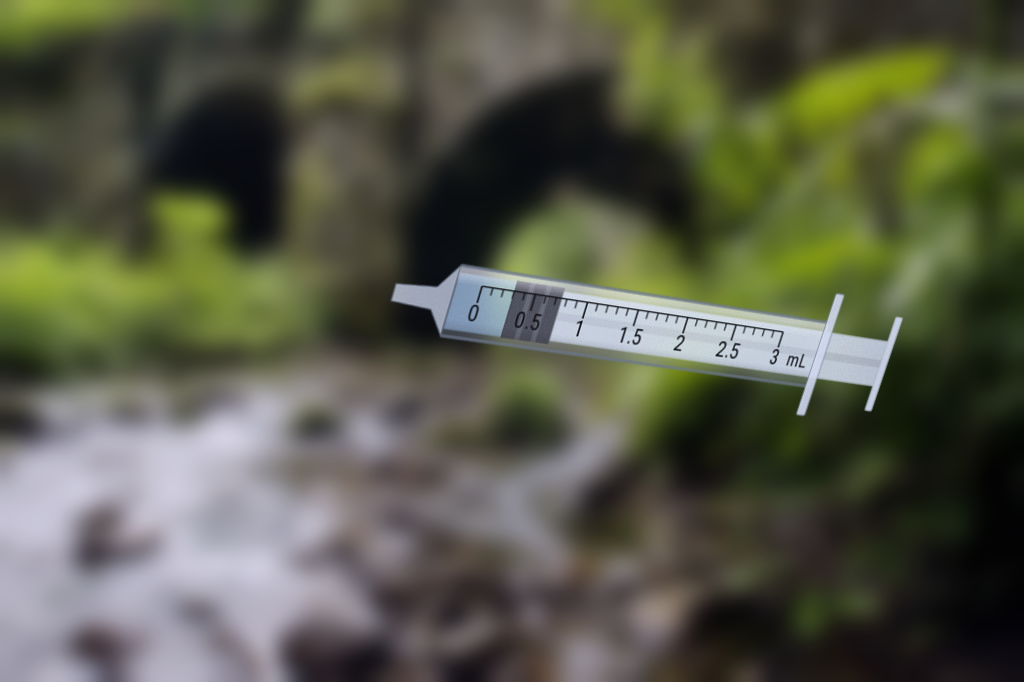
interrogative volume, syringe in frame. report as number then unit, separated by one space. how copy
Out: 0.3 mL
